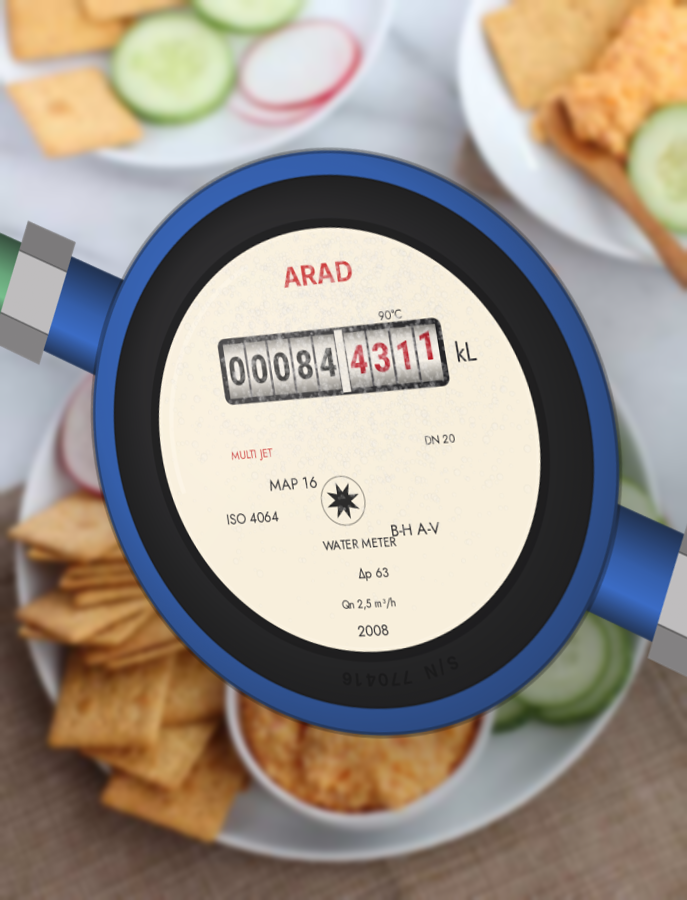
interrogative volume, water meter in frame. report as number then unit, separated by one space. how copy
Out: 84.4311 kL
